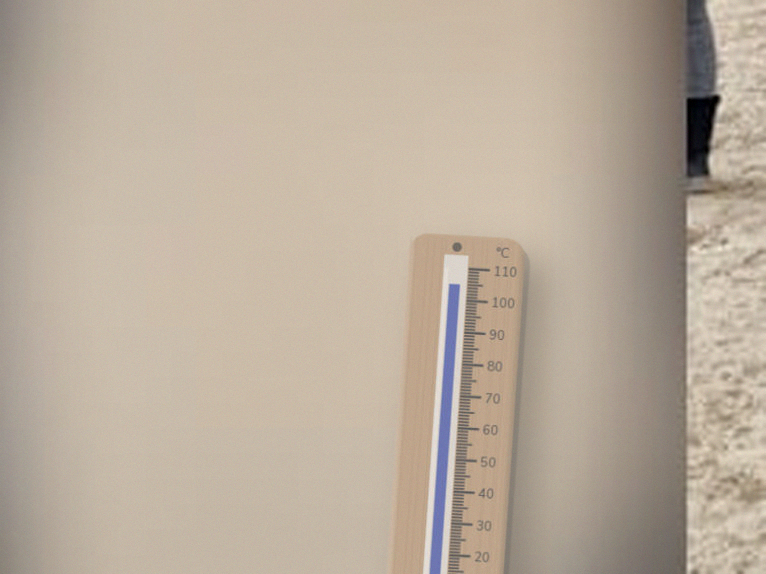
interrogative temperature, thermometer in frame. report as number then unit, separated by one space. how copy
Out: 105 °C
